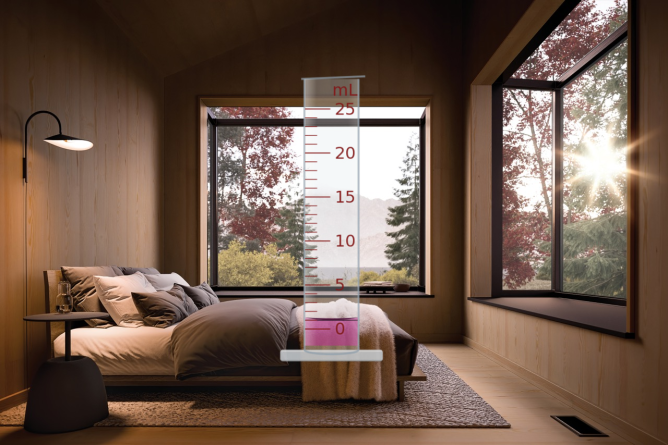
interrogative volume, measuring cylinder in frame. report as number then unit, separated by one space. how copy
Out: 1 mL
